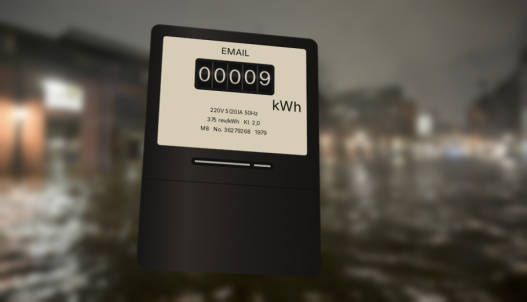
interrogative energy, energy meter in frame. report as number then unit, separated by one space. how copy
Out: 9 kWh
